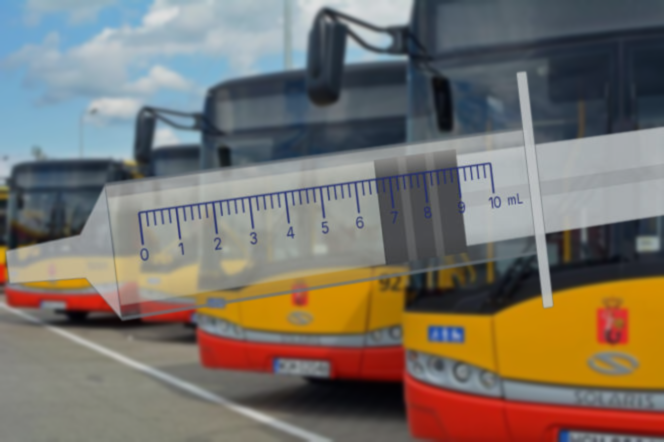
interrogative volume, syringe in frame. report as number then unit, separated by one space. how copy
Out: 6.6 mL
